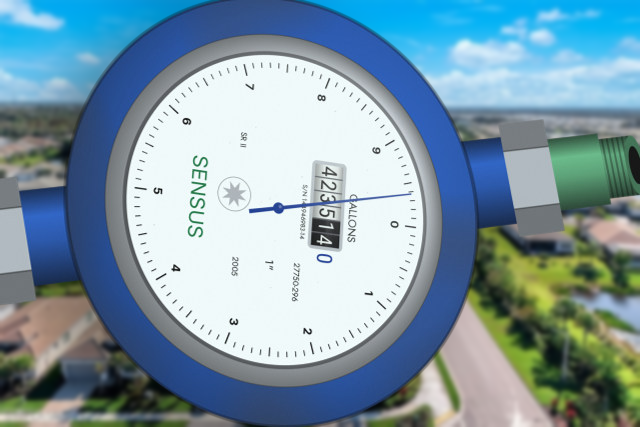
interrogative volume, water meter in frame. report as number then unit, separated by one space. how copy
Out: 4235139.6 gal
